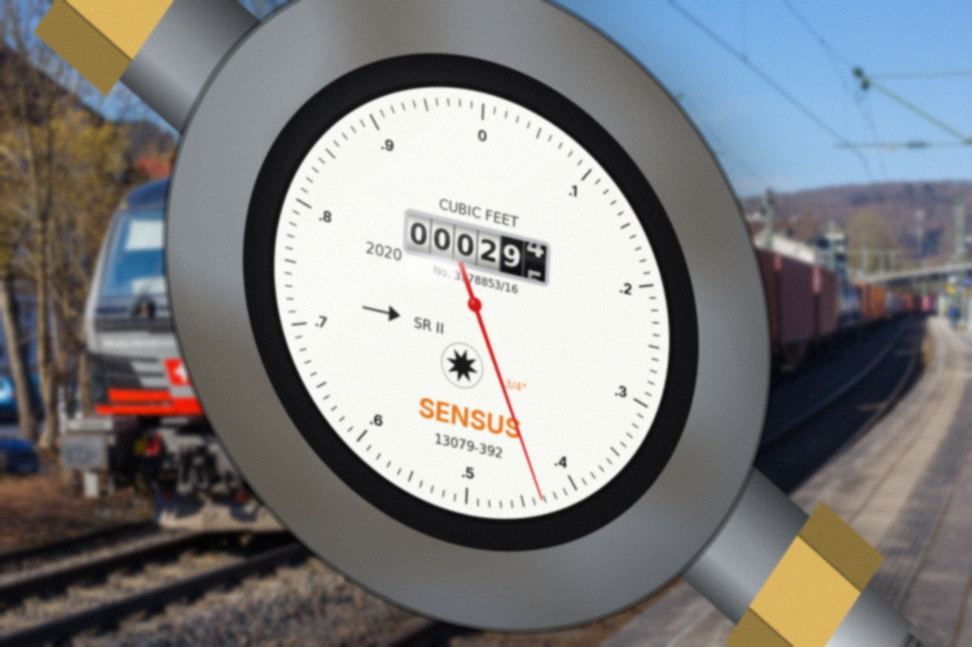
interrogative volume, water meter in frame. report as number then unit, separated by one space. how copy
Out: 294.43 ft³
